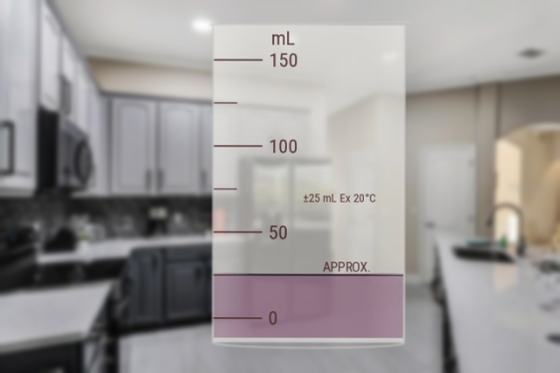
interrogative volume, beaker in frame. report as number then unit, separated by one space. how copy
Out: 25 mL
